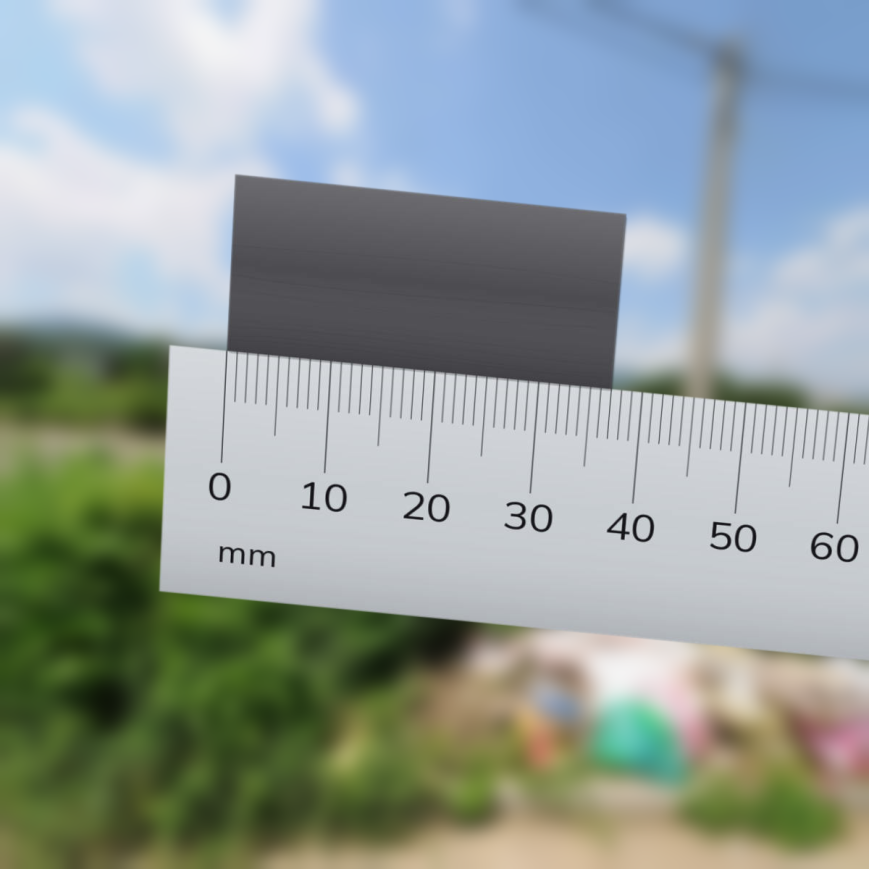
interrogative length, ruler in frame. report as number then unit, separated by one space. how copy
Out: 37 mm
